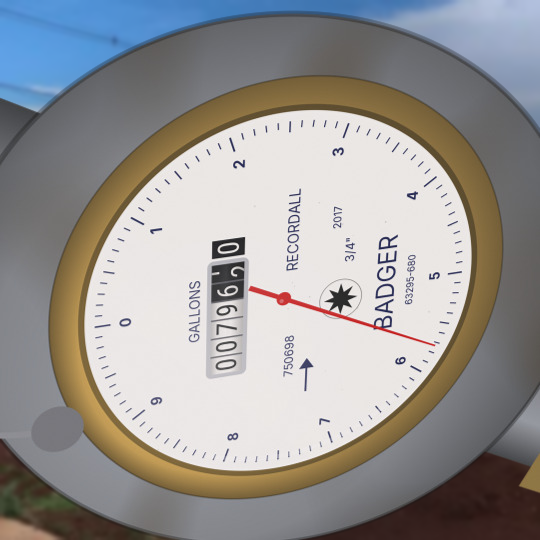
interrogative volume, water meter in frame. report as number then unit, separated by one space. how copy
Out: 79615.7 gal
